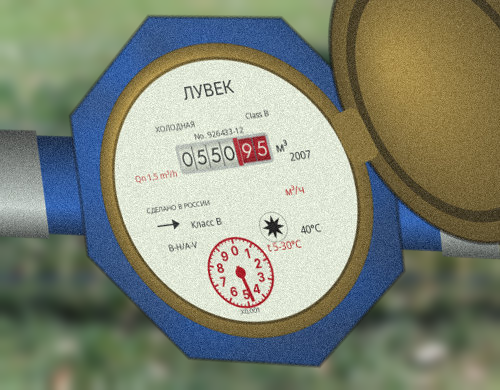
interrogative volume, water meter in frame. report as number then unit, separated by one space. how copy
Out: 550.954 m³
